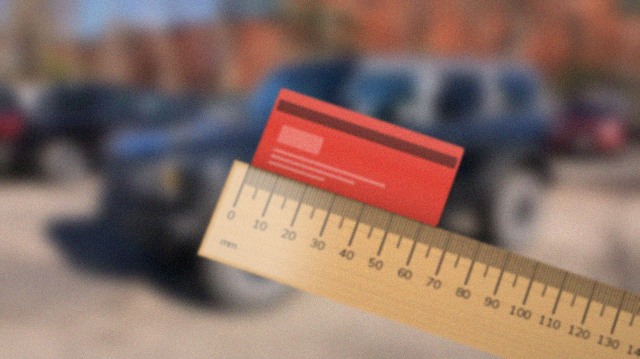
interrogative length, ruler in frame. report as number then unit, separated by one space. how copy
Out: 65 mm
